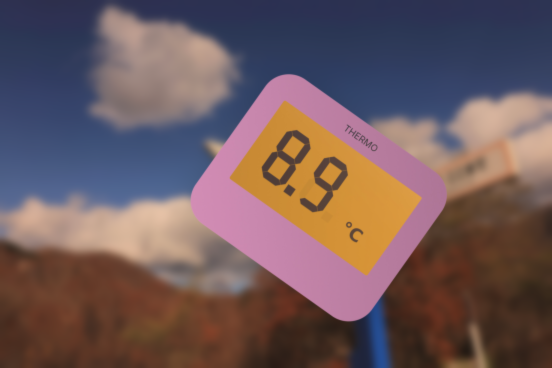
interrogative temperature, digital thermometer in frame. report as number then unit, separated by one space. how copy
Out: 8.9 °C
